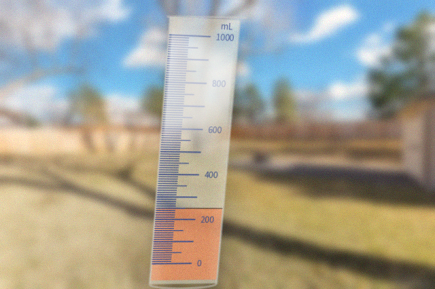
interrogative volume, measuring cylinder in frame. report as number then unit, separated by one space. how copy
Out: 250 mL
